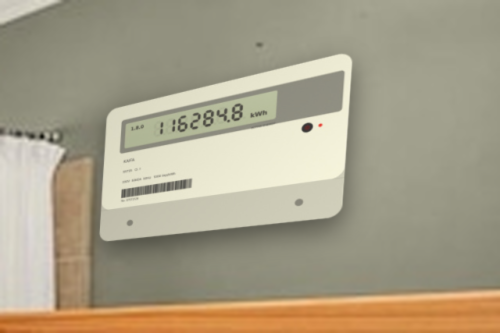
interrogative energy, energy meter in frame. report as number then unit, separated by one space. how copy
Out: 116284.8 kWh
